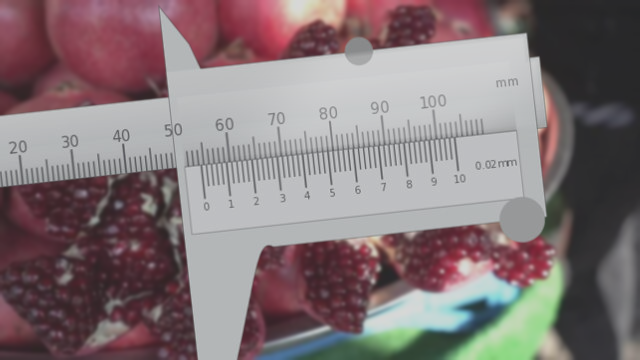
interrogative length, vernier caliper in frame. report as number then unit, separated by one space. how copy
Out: 54.5 mm
